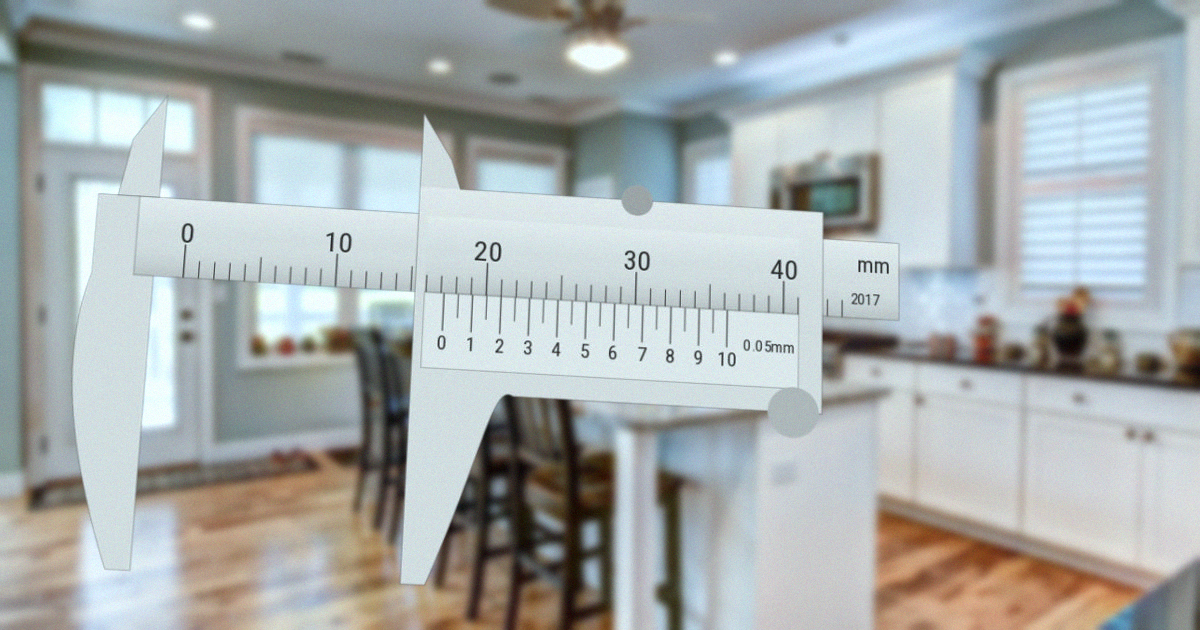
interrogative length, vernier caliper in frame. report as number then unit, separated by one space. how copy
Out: 17.2 mm
